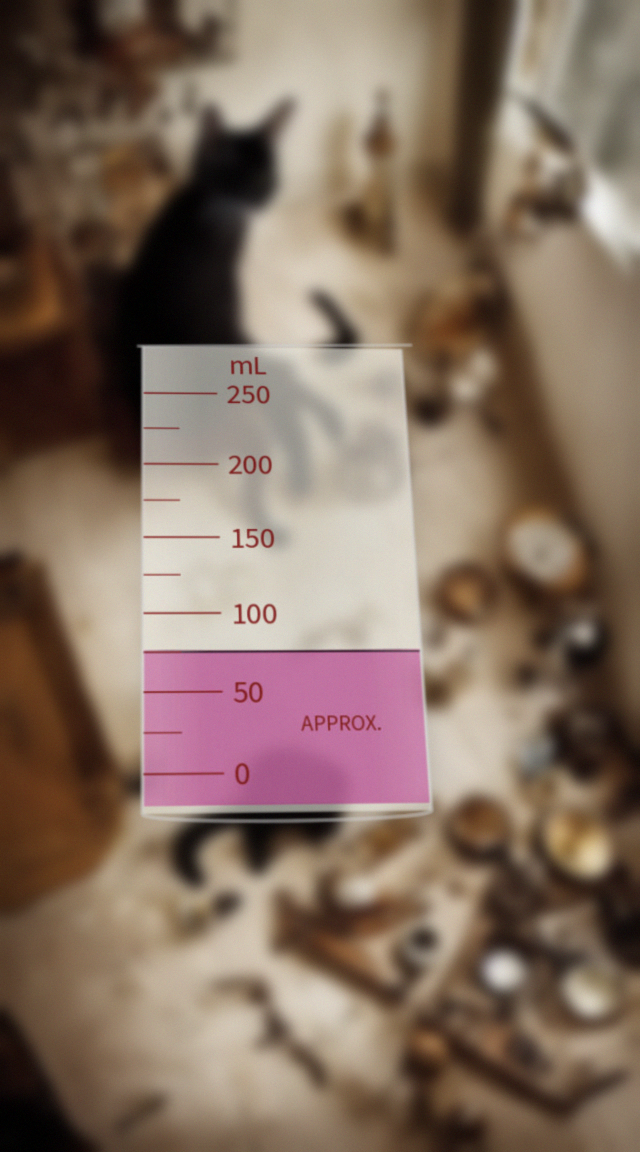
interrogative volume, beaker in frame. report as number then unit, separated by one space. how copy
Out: 75 mL
